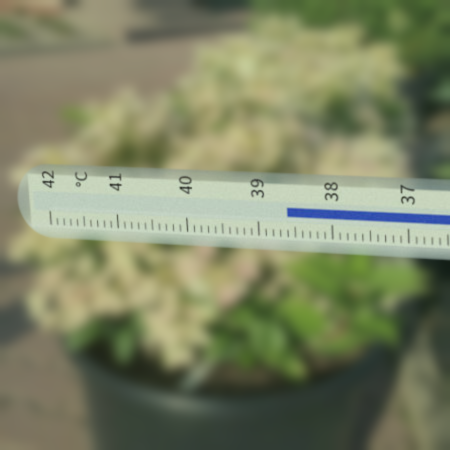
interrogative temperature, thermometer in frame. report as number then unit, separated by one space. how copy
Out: 38.6 °C
